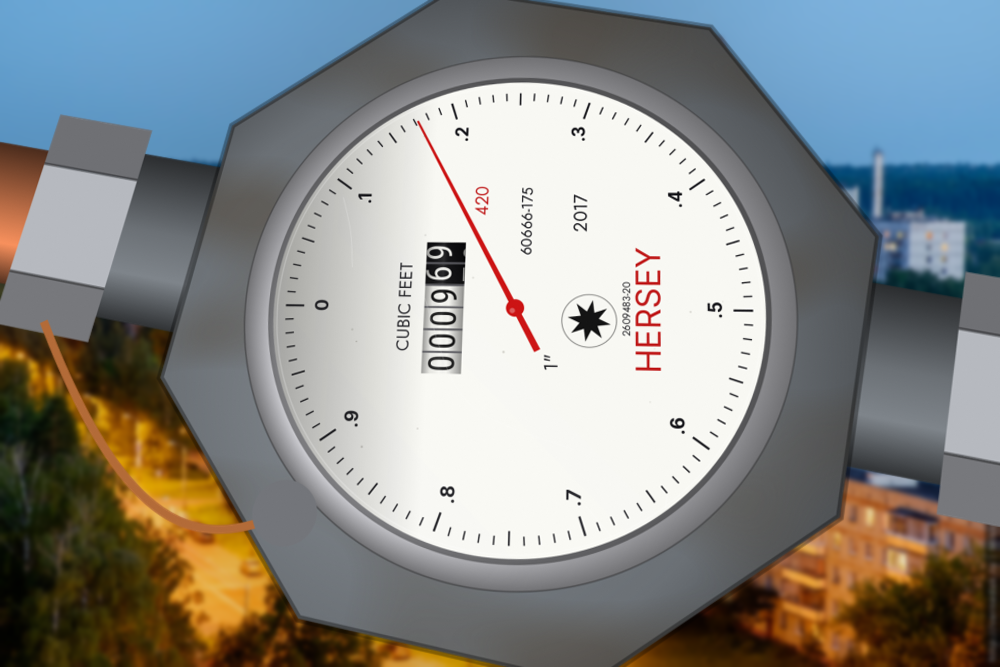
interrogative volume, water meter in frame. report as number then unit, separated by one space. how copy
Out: 969.17 ft³
